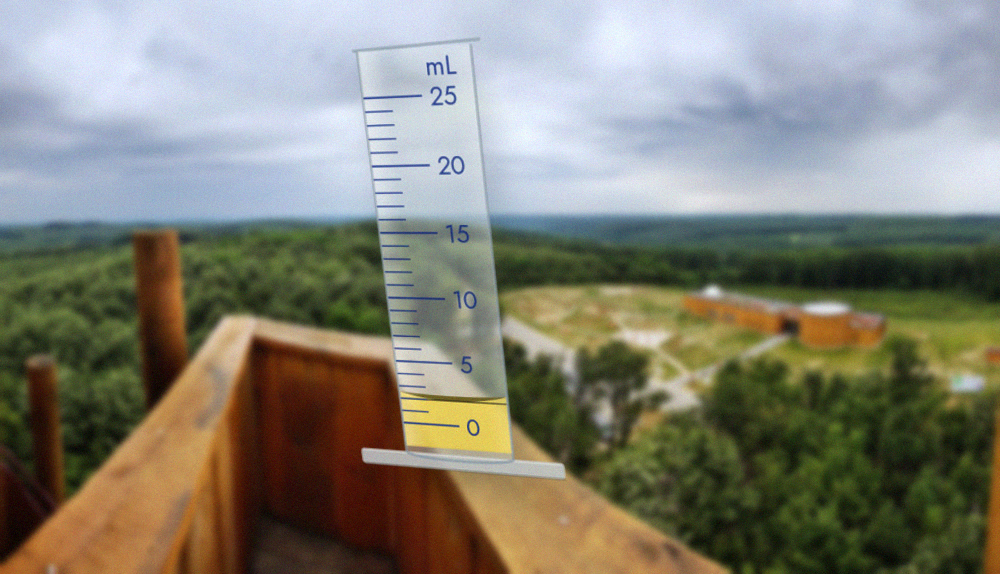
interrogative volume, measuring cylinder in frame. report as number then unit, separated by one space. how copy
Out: 2 mL
